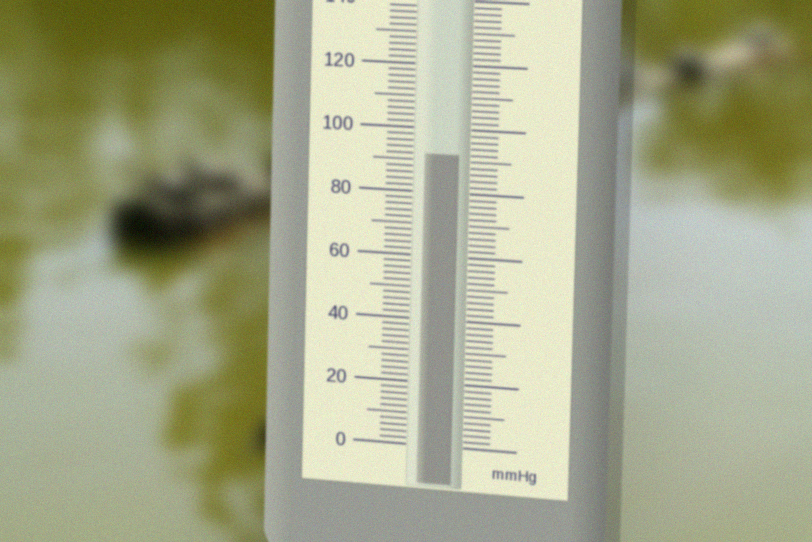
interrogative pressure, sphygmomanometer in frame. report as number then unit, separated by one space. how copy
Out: 92 mmHg
